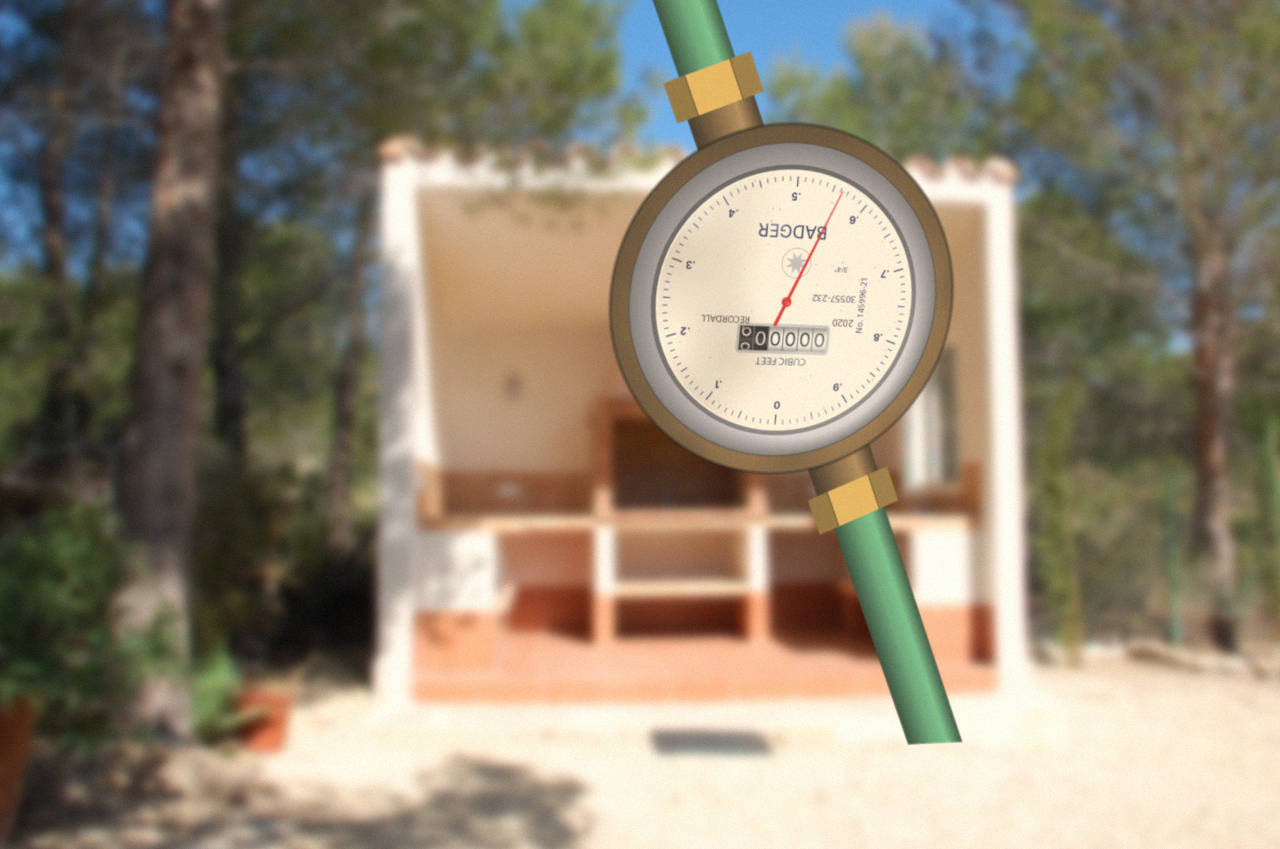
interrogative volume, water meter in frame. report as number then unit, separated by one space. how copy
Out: 8.56 ft³
